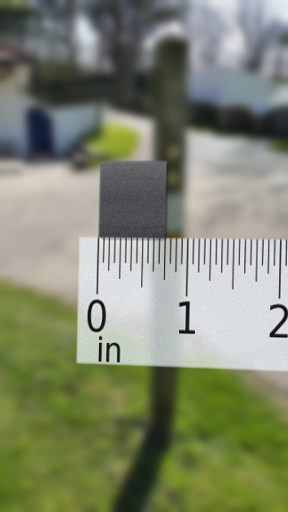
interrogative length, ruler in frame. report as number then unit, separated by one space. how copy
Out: 0.75 in
